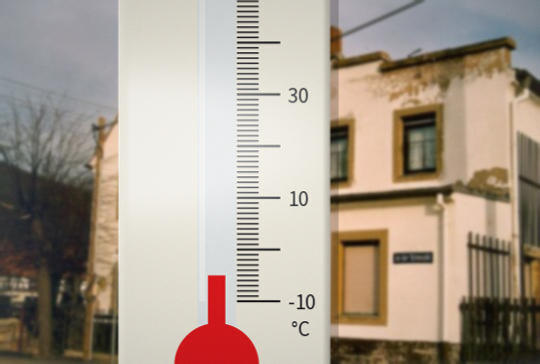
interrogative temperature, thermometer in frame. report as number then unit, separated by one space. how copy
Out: -5 °C
